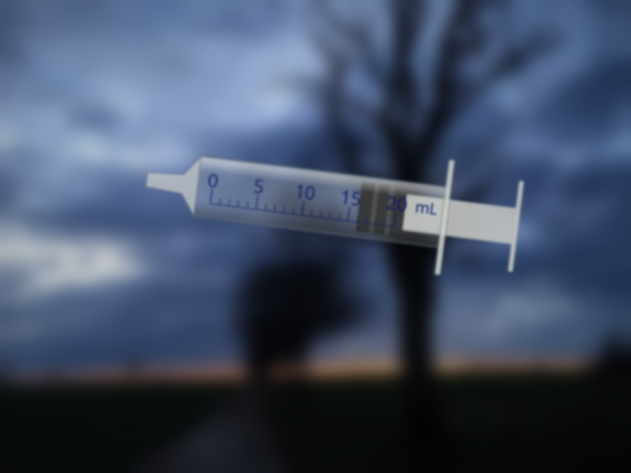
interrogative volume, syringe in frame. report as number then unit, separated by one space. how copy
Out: 16 mL
